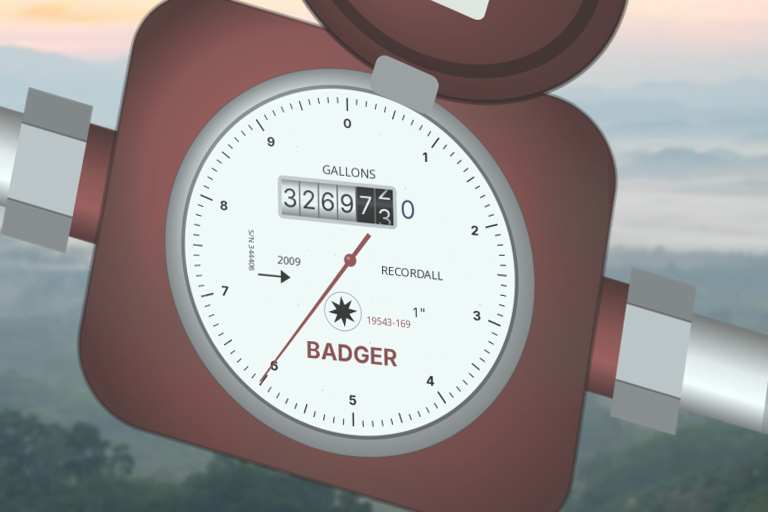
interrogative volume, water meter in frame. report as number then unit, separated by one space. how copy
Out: 3269726.0 gal
